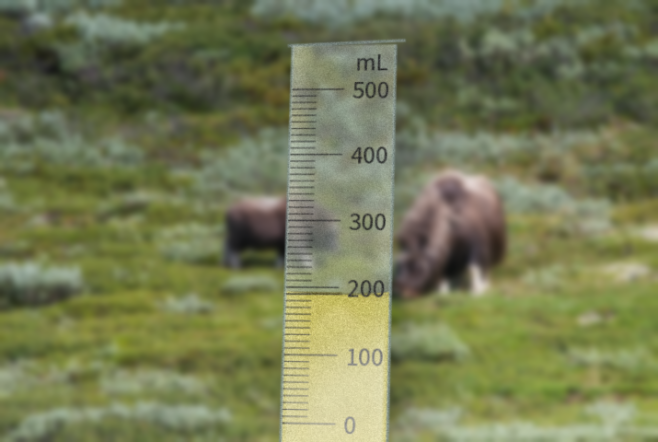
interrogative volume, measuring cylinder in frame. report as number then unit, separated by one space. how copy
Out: 190 mL
